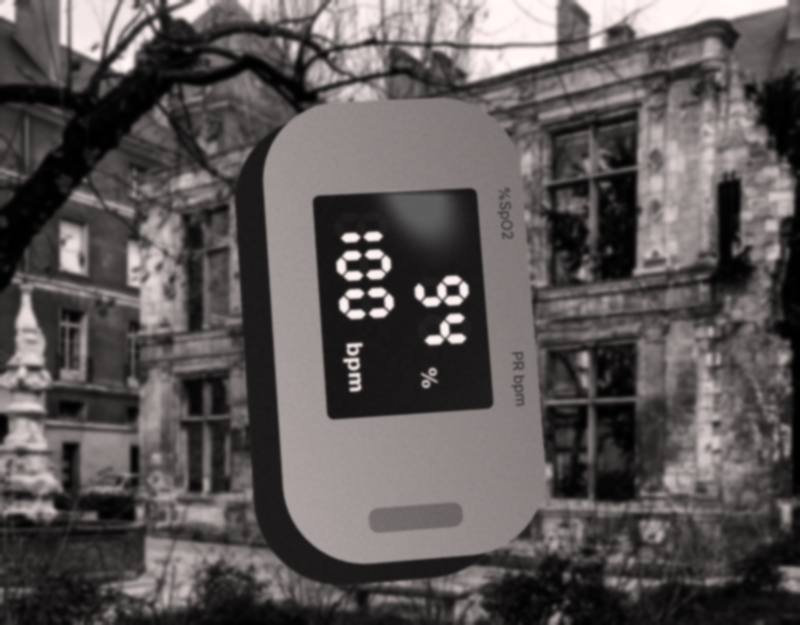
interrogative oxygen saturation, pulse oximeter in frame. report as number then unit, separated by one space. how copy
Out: 94 %
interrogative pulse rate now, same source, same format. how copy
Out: 100 bpm
